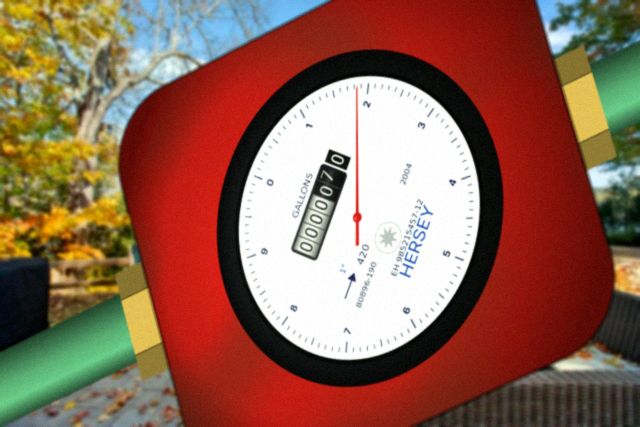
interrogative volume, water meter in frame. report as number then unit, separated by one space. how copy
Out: 71.8 gal
